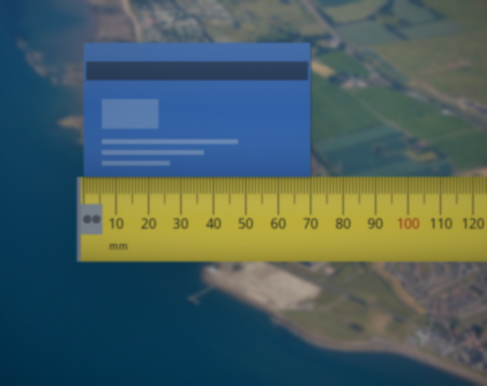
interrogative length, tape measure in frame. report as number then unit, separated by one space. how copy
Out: 70 mm
